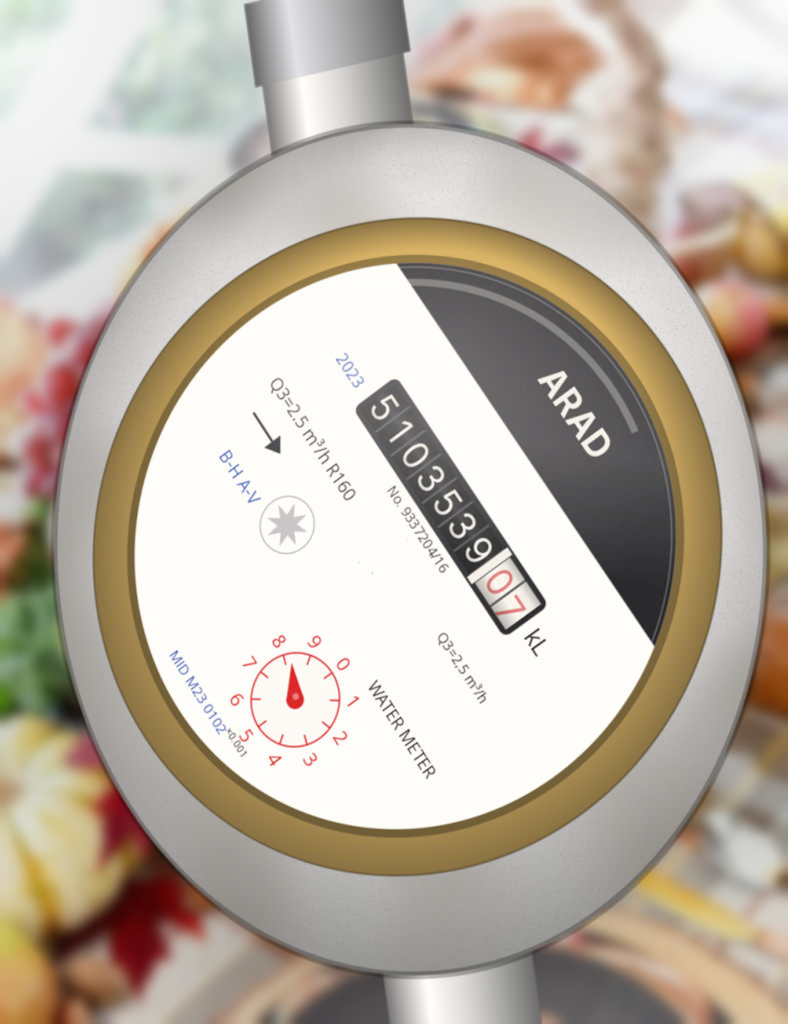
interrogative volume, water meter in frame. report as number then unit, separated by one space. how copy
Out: 5103539.068 kL
